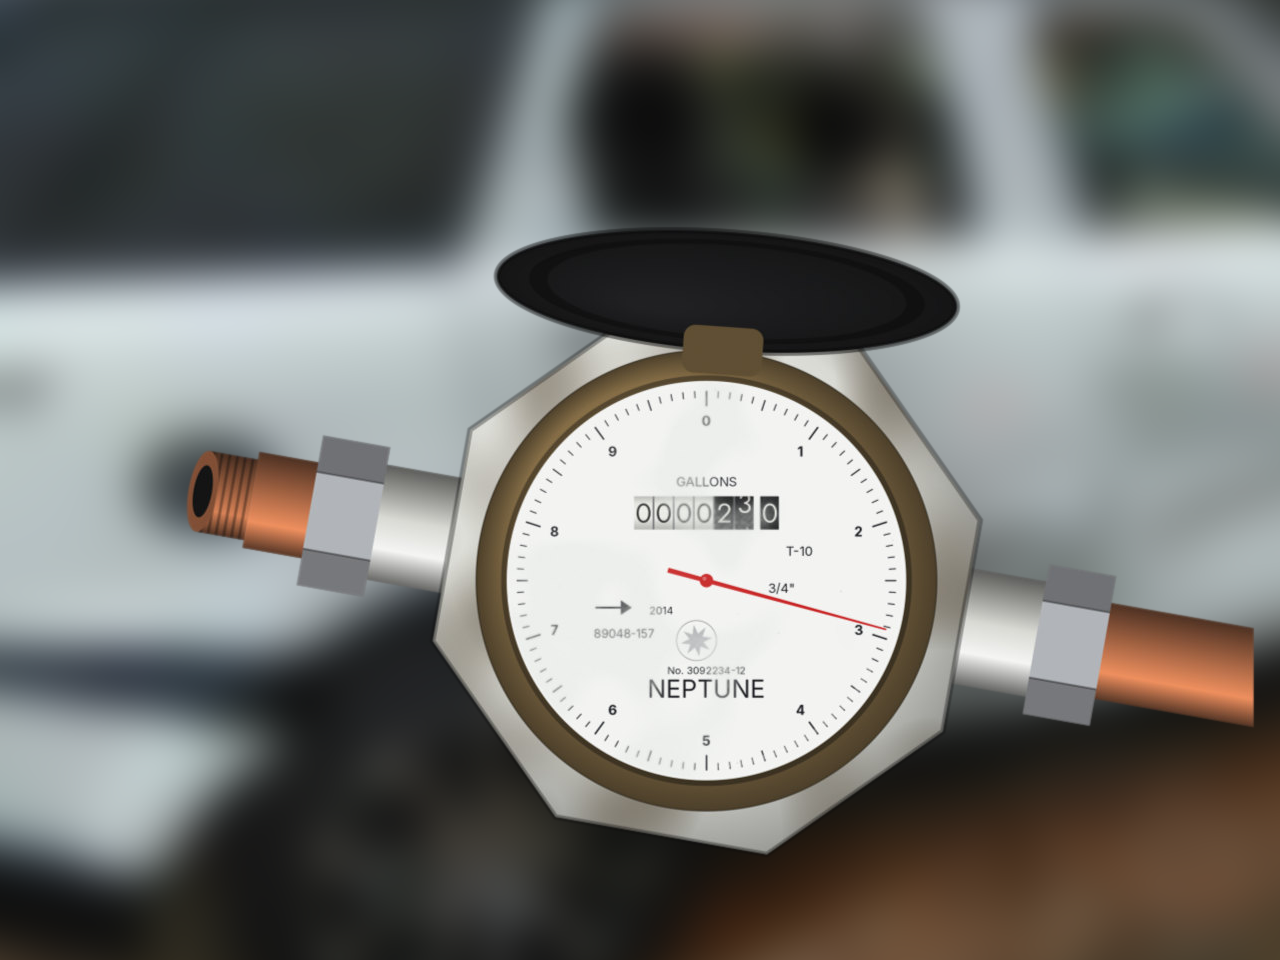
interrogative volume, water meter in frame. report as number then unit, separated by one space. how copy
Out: 232.9 gal
